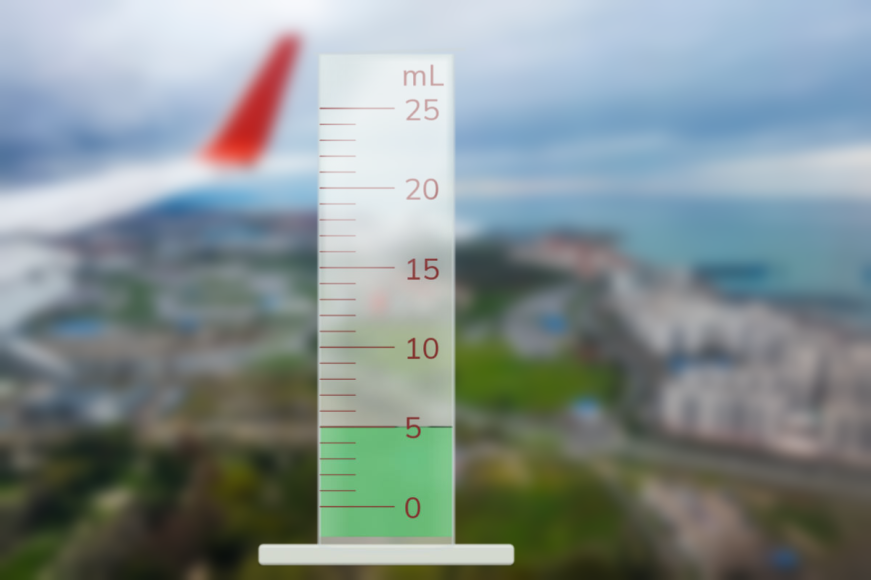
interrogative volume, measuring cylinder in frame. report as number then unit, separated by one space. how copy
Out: 5 mL
